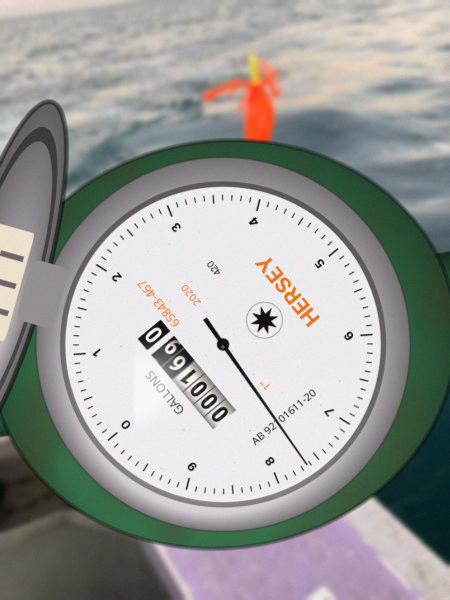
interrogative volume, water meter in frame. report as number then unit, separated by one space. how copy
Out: 1687.6 gal
